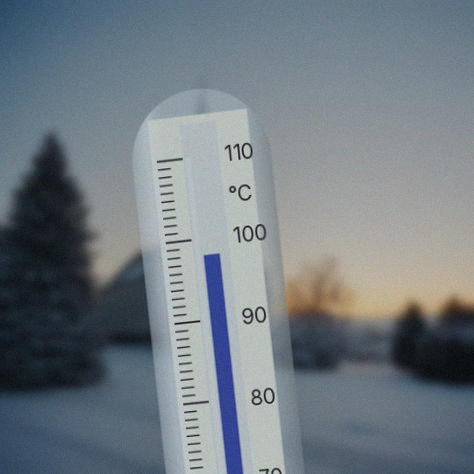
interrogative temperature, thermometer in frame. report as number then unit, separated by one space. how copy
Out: 98 °C
